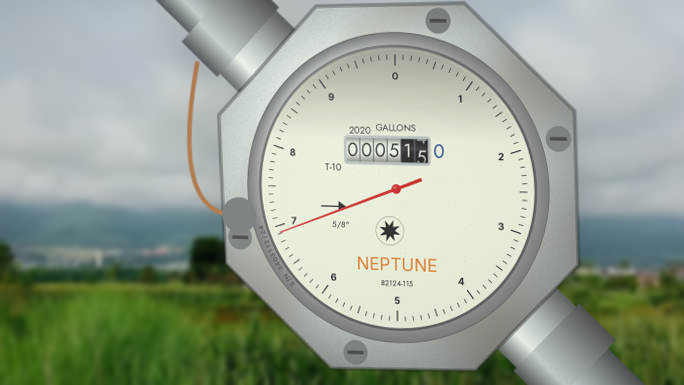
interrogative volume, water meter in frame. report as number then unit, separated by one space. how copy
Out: 5146.9 gal
